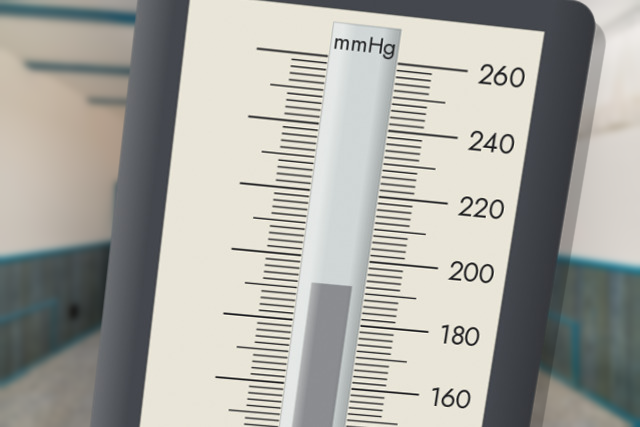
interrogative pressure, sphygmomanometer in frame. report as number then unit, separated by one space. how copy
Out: 192 mmHg
